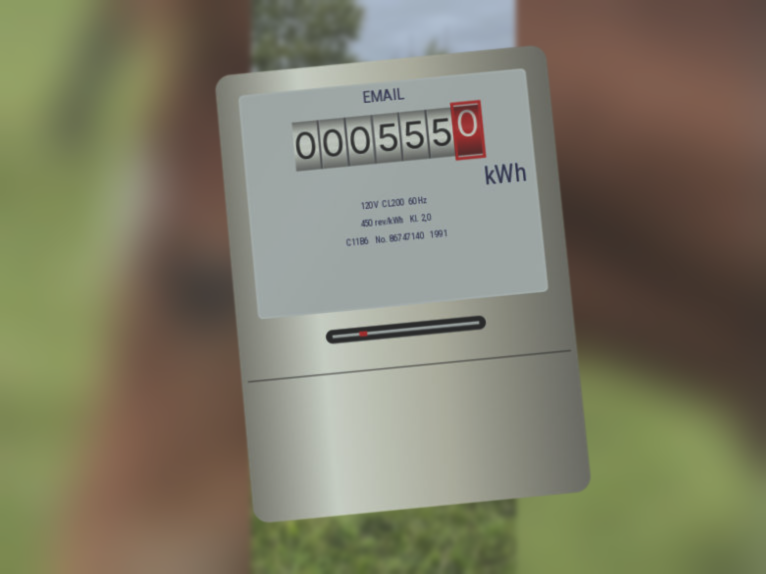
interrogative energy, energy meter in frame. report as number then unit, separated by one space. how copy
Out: 555.0 kWh
